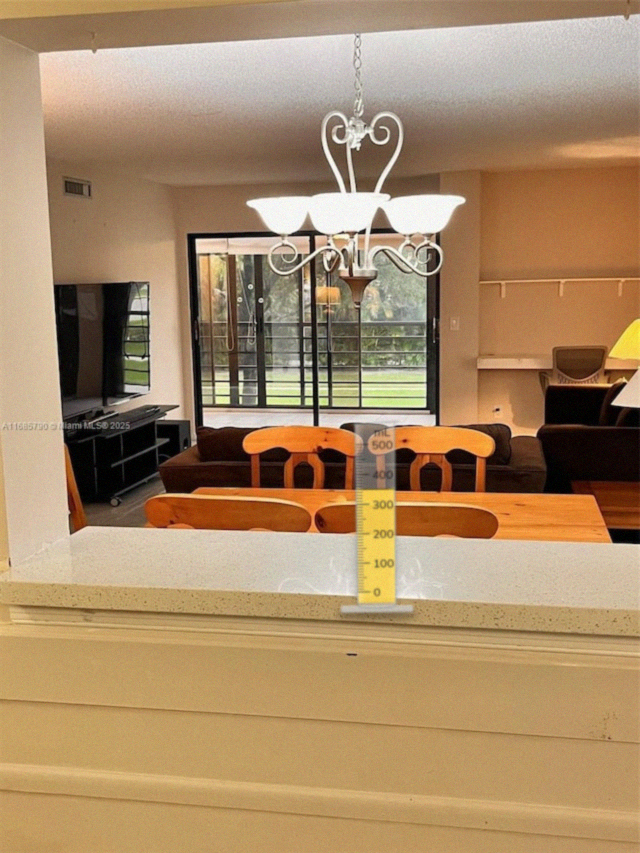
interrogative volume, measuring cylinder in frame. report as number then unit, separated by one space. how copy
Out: 350 mL
